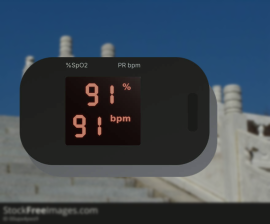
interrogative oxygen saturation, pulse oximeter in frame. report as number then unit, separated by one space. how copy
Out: 91 %
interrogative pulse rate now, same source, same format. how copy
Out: 91 bpm
